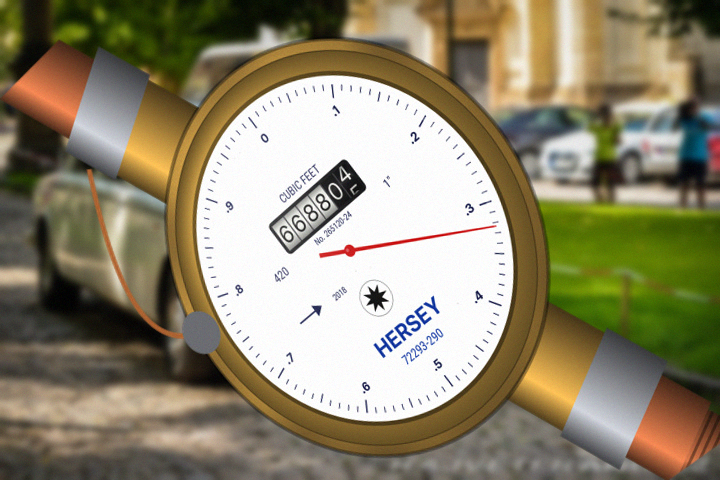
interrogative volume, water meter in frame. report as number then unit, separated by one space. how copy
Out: 668804.32 ft³
